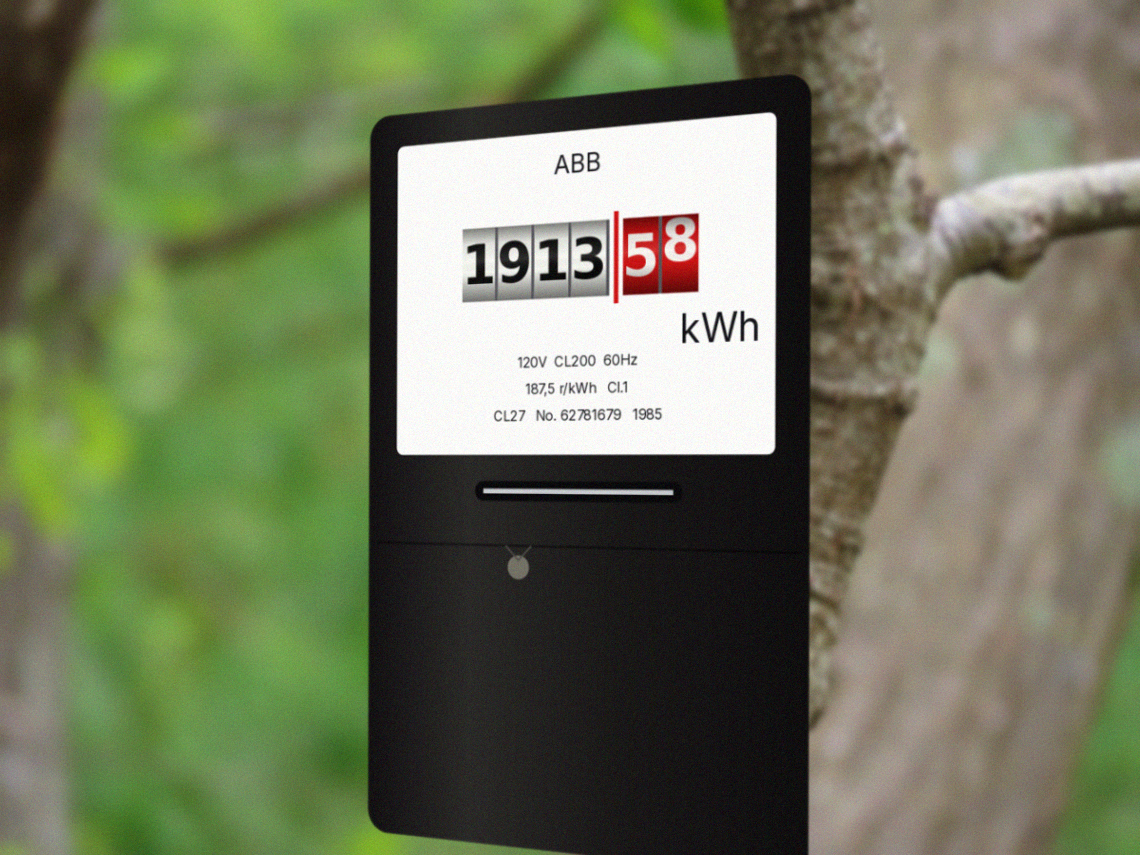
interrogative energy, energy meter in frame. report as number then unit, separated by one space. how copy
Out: 1913.58 kWh
